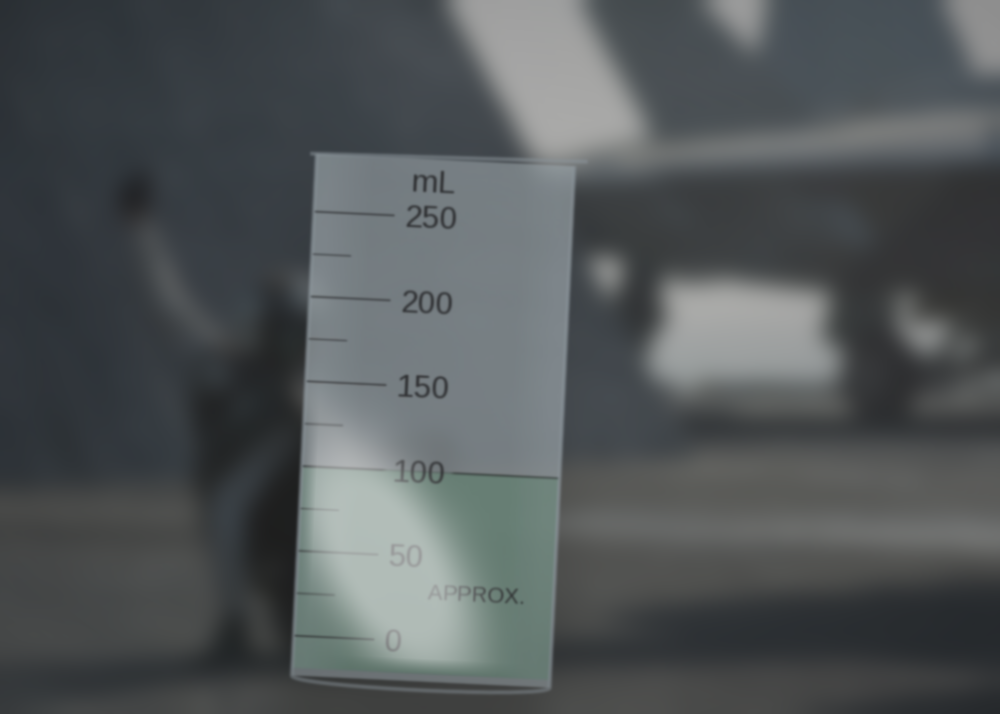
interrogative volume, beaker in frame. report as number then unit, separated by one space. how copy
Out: 100 mL
